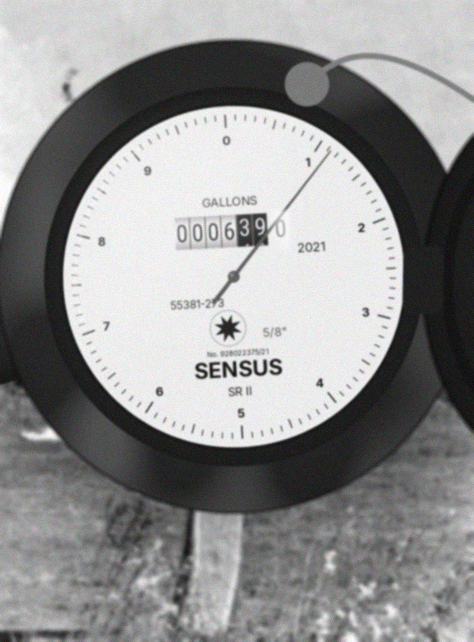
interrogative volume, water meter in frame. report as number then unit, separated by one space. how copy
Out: 6391.1 gal
